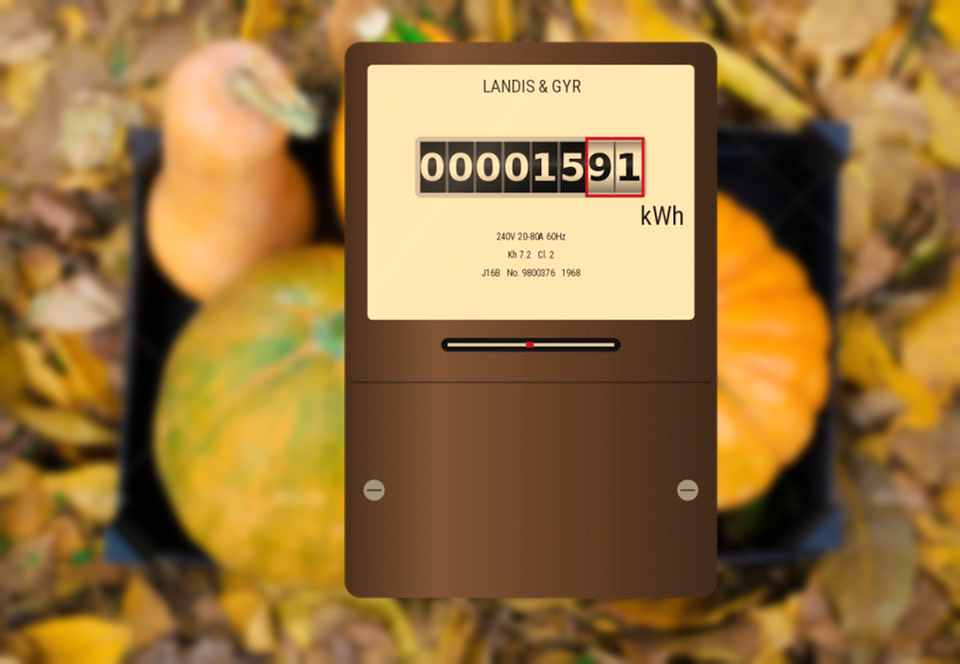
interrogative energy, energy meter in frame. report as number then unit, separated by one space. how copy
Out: 15.91 kWh
